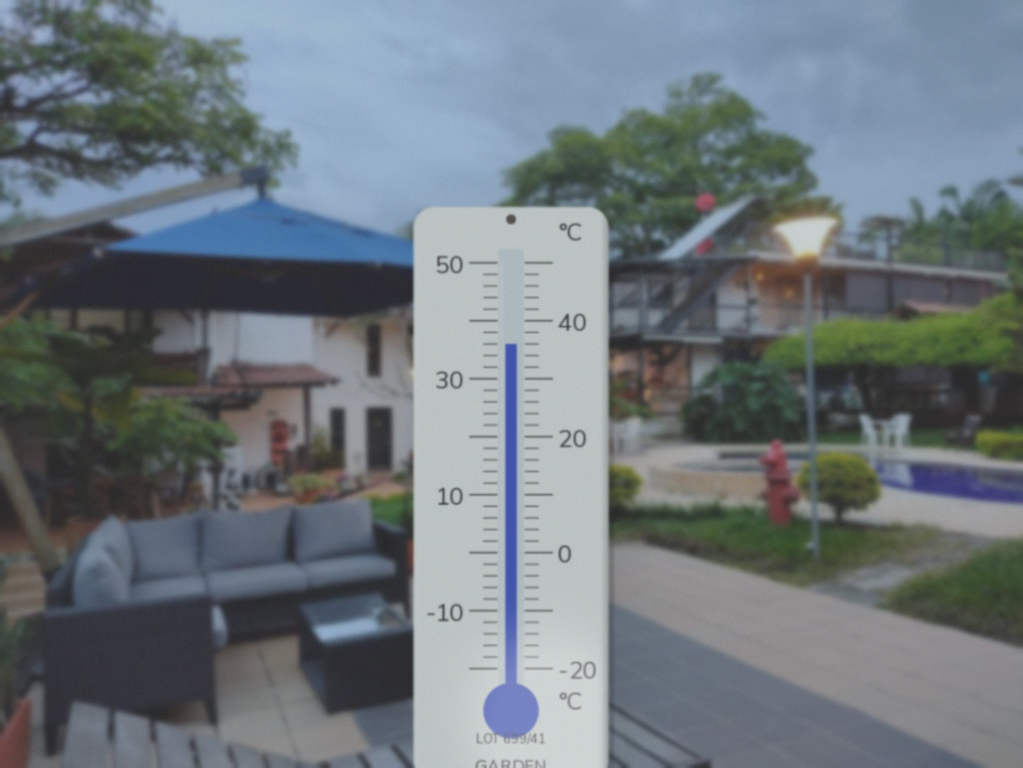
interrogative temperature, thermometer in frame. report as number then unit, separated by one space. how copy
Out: 36 °C
